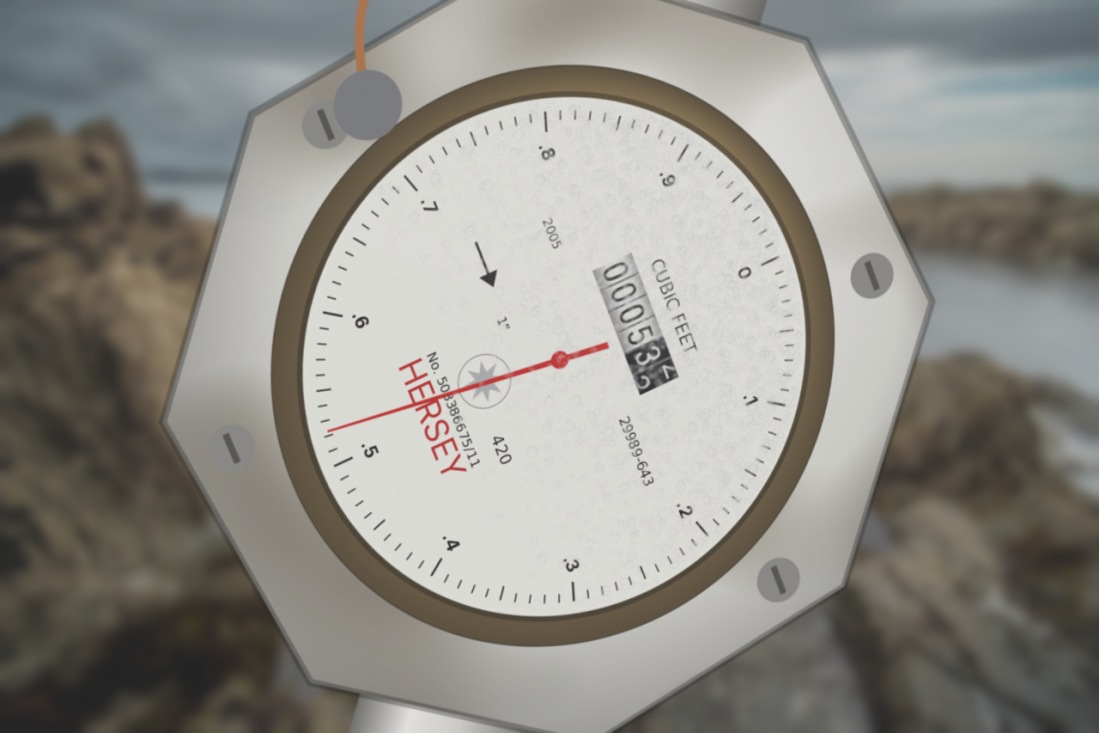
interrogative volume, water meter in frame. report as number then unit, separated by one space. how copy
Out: 532.52 ft³
